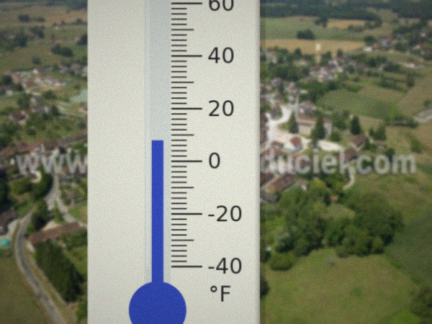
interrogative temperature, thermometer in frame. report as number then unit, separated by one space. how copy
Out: 8 °F
